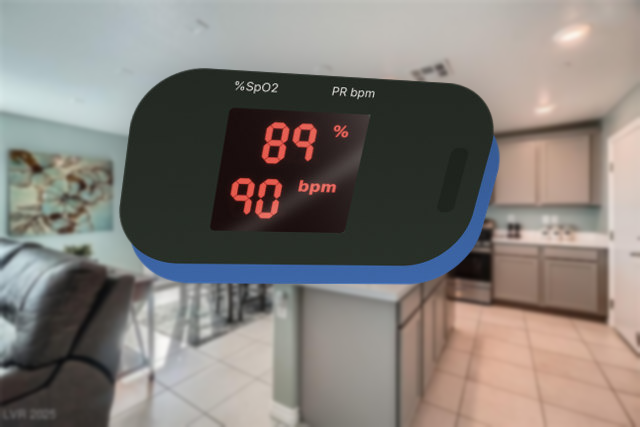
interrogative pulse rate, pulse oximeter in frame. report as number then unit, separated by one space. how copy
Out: 90 bpm
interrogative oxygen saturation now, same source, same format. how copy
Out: 89 %
